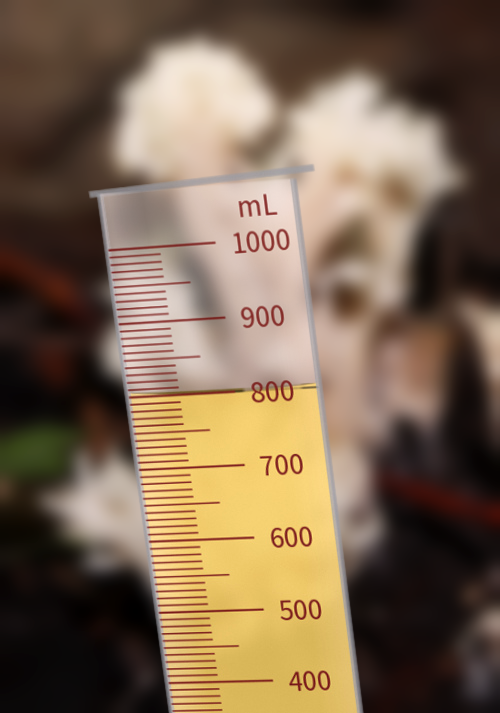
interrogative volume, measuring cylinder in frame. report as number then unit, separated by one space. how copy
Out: 800 mL
